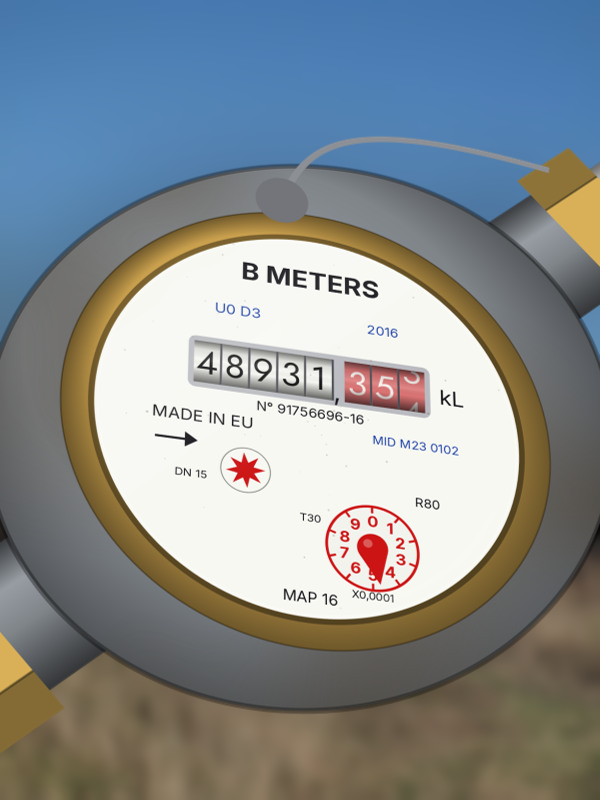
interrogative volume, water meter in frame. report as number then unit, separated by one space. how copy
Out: 48931.3534 kL
